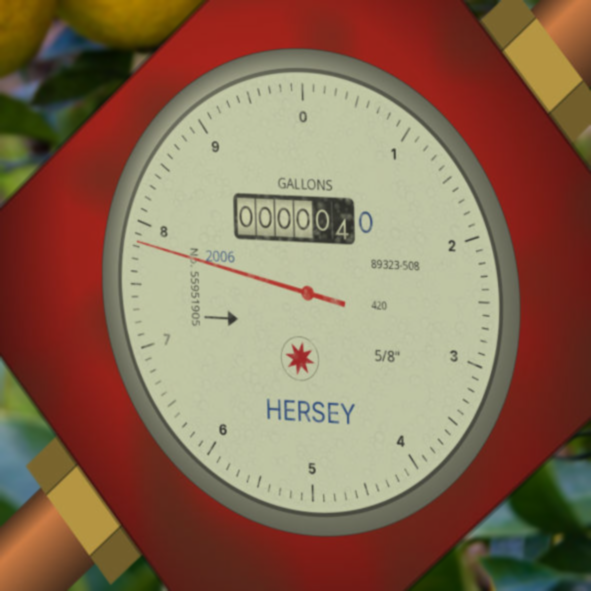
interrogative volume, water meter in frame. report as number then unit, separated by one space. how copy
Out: 37.8 gal
